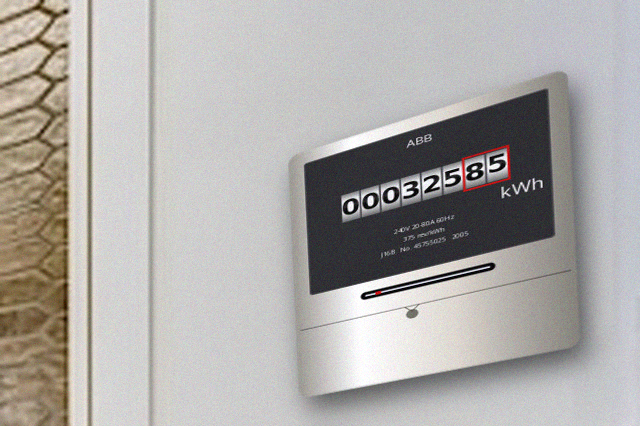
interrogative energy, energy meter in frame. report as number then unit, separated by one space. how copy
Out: 325.85 kWh
